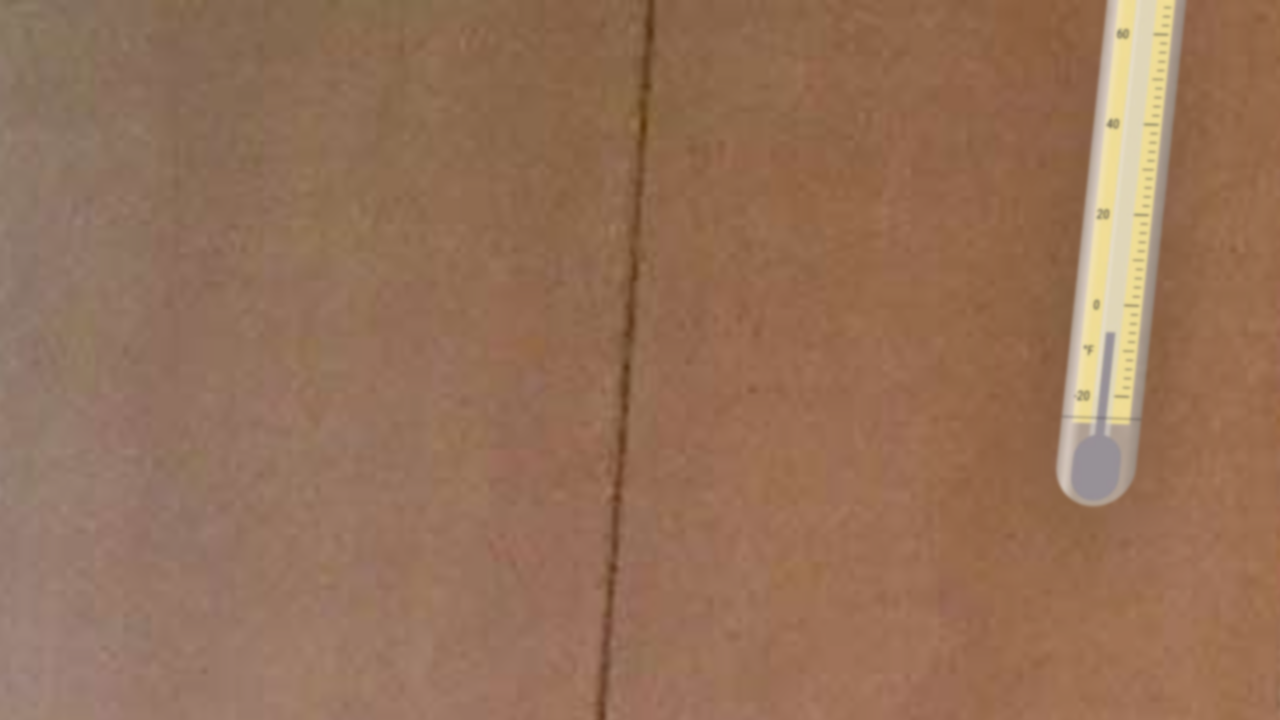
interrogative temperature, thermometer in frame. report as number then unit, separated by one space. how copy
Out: -6 °F
